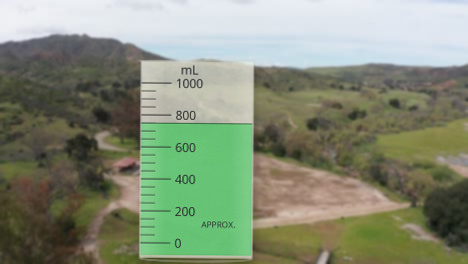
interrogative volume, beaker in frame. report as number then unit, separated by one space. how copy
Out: 750 mL
